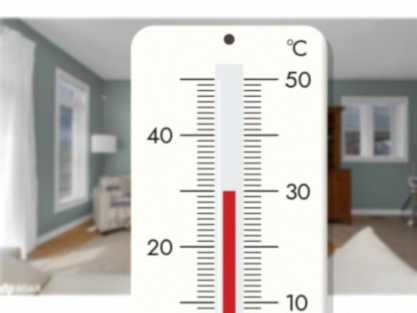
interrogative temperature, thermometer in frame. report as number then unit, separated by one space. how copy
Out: 30 °C
